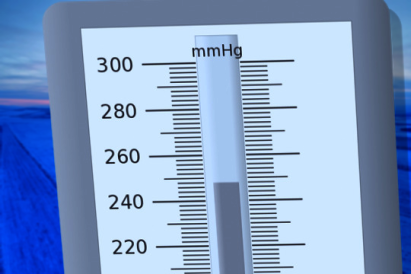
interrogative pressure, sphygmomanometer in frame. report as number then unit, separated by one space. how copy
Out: 248 mmHg
